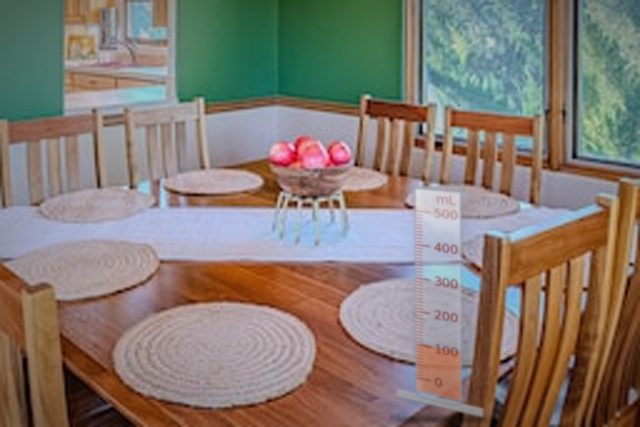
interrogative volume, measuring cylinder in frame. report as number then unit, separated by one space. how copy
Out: 100 mL
